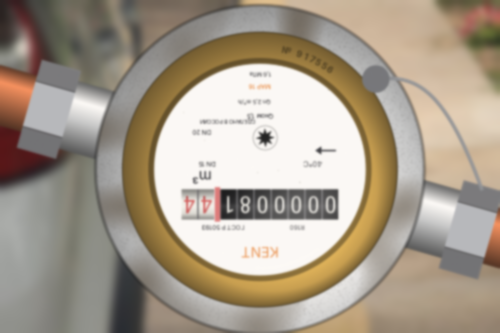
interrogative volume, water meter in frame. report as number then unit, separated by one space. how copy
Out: 81.44 m³
